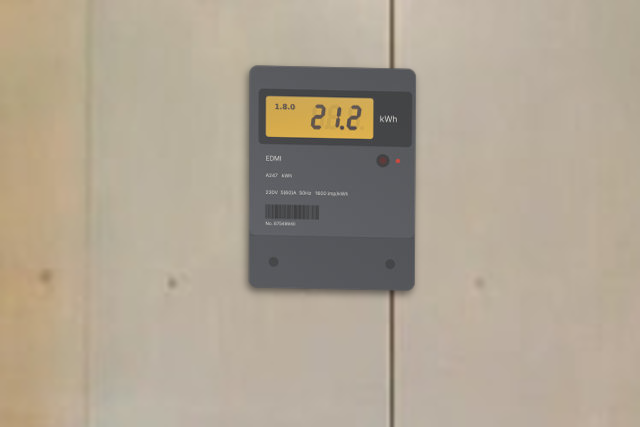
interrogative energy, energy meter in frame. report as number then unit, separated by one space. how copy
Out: 21.2 kWh
